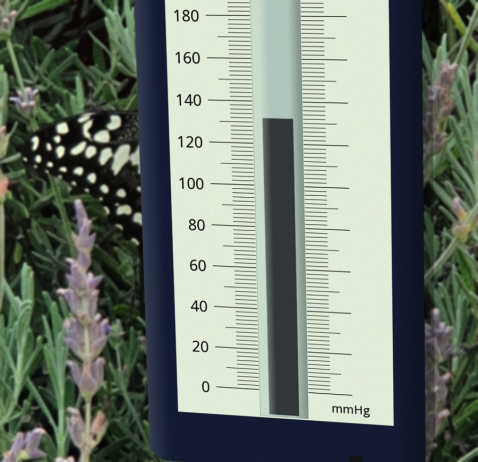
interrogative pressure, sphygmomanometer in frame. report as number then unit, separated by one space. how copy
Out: 132 mmHg
